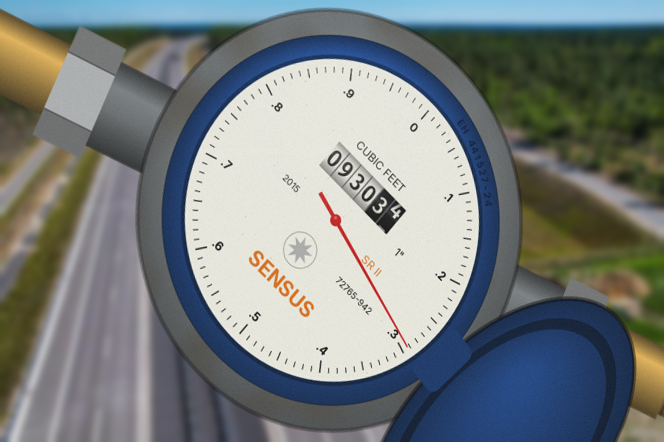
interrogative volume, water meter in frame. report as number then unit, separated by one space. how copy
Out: 93034.29 ft³
